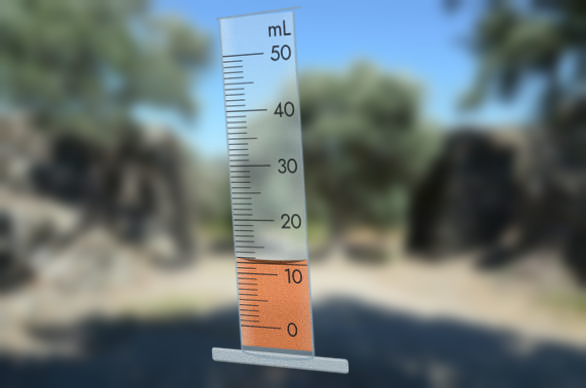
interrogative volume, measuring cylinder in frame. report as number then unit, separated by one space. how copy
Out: 12 mL
